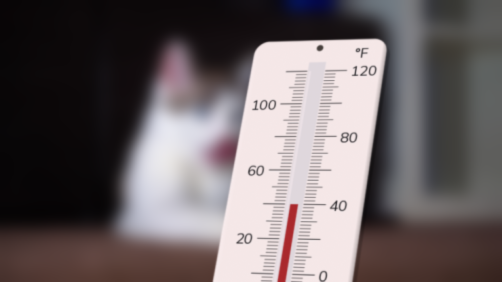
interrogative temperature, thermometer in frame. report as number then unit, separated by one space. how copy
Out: 40 °F
